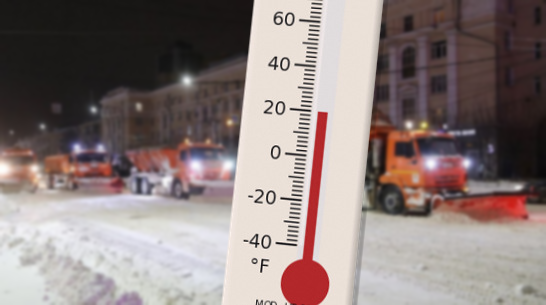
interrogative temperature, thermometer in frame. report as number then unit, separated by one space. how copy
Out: 20 °F
